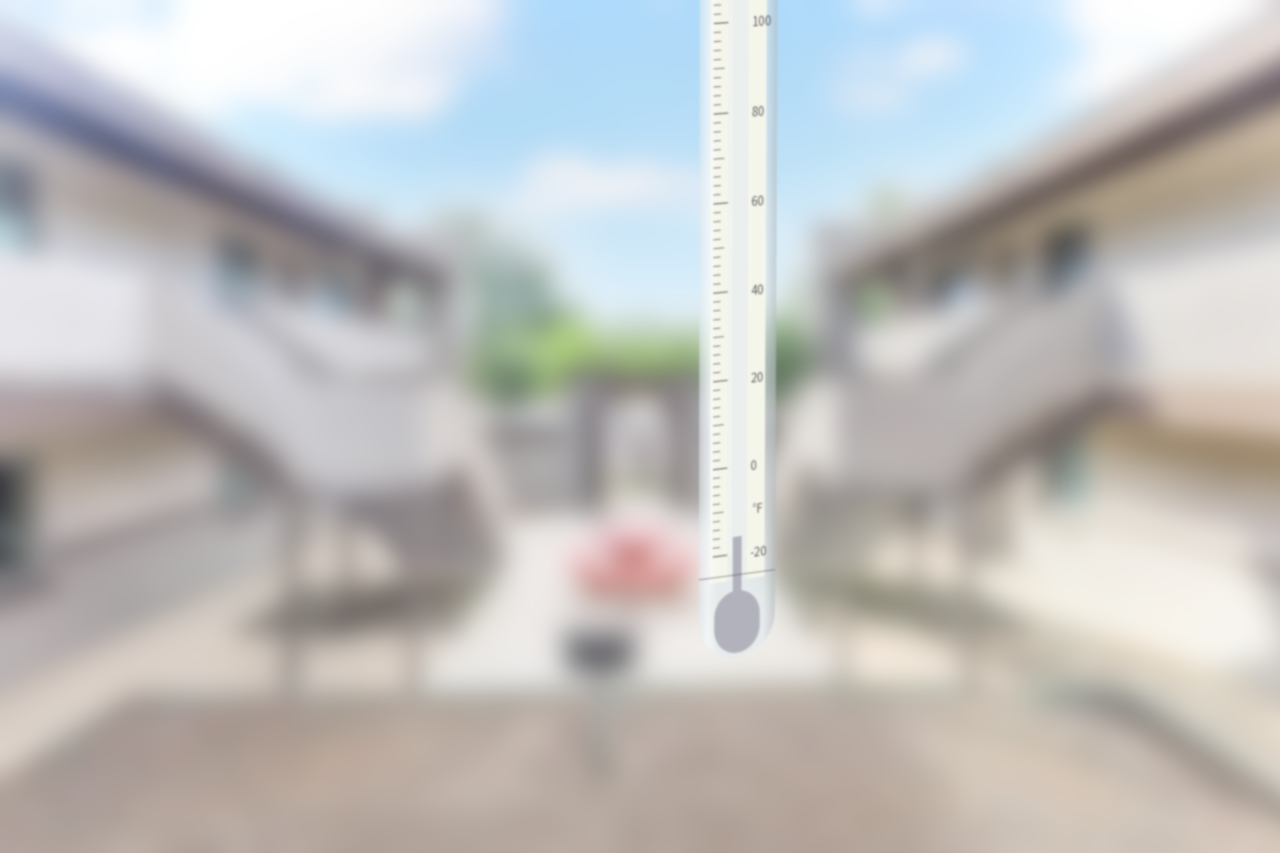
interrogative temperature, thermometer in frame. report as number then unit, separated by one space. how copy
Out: -16 °F
